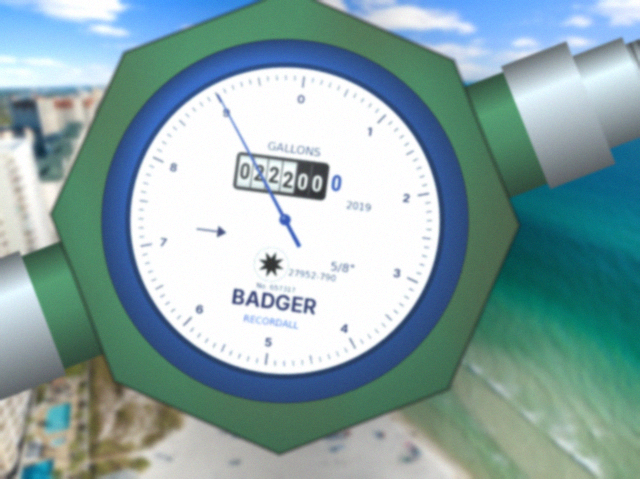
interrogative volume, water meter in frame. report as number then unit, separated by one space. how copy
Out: 221999.0 gal
